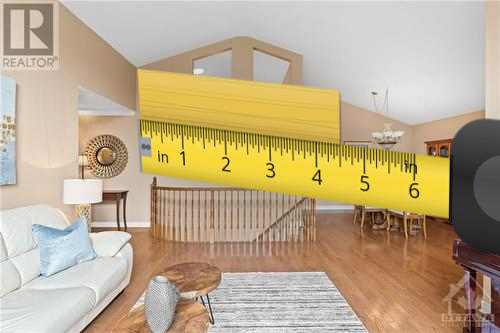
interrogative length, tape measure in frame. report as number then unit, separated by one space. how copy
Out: 4.5 in
